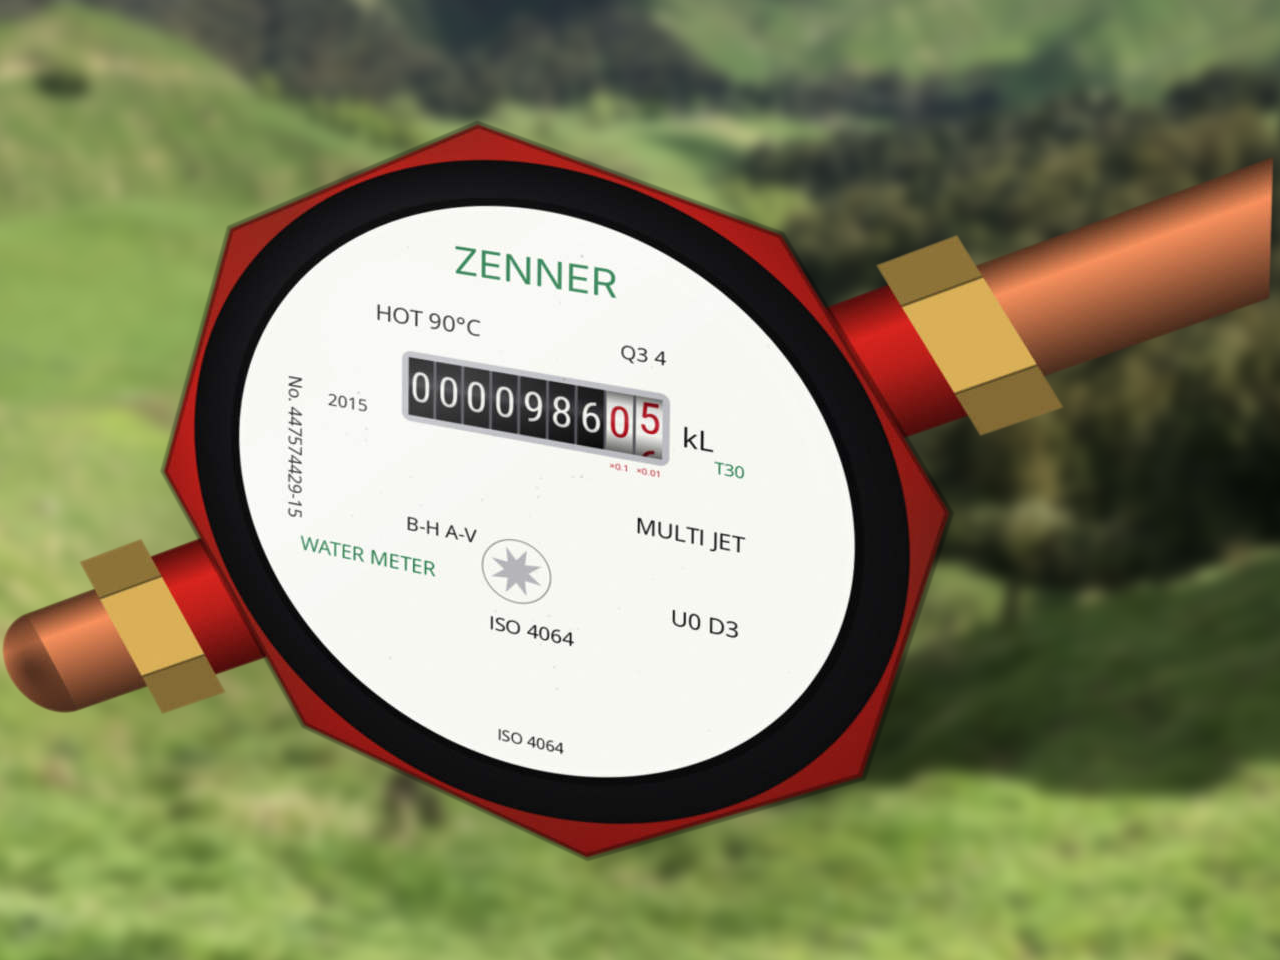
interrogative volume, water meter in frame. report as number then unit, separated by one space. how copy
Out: 986.05 kL
